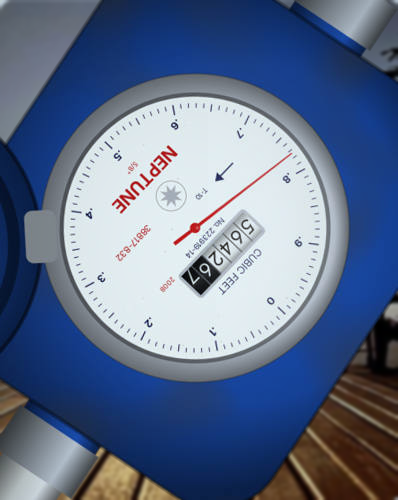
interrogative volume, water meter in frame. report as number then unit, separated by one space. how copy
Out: 564266.77 ft³
